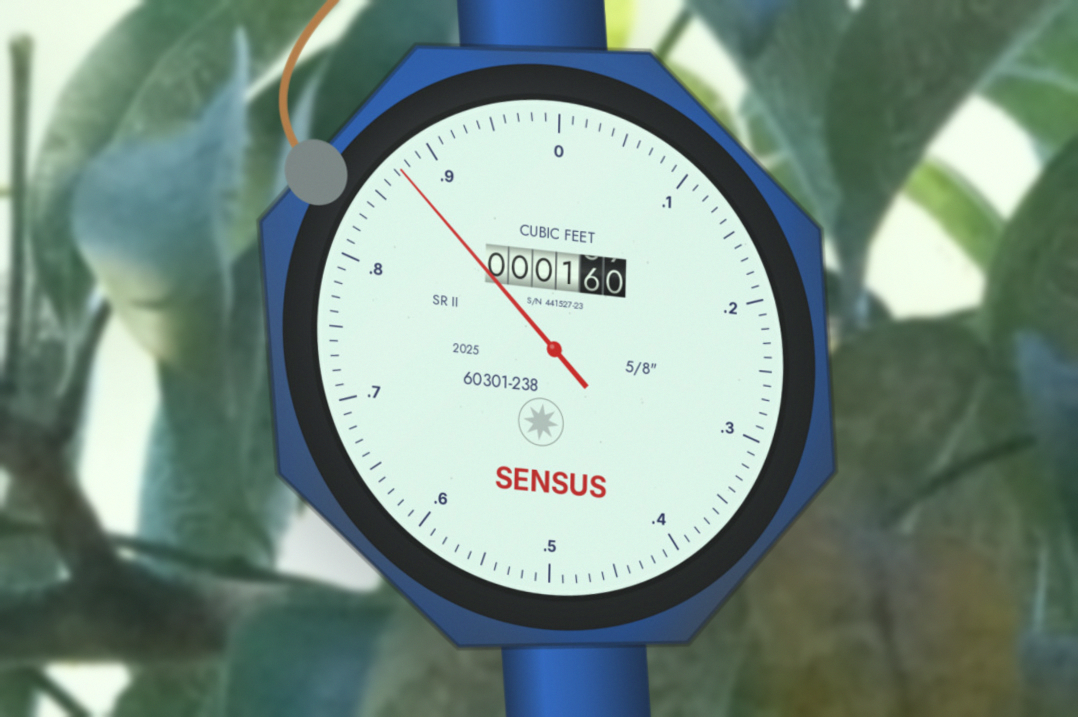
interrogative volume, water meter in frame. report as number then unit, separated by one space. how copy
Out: 159.87 ft³
